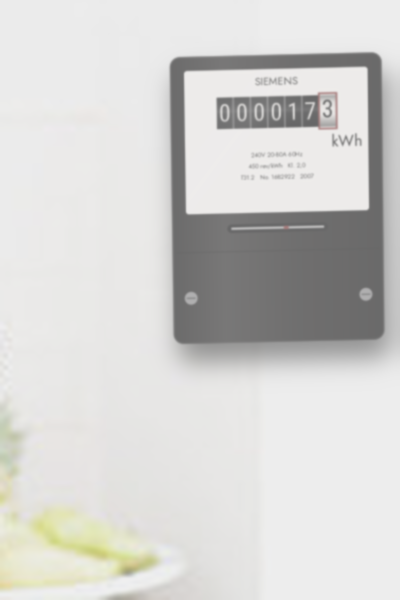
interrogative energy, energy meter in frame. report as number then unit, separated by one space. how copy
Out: 17.3 kWh
